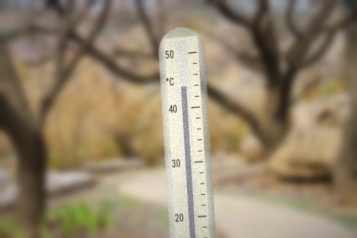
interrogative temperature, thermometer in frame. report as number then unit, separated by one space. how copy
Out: 44 °C
